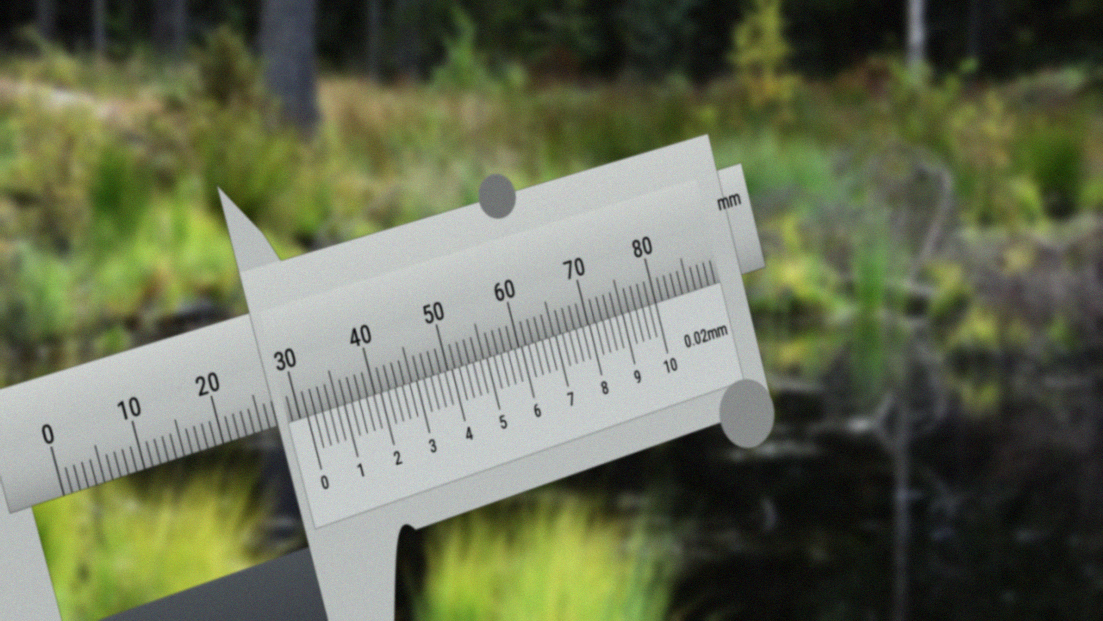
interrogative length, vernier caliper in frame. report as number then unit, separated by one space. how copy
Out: 31.0 mm
